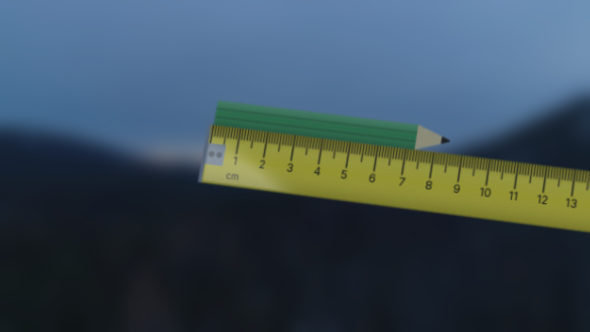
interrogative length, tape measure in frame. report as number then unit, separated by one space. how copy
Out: 8.5 cm
